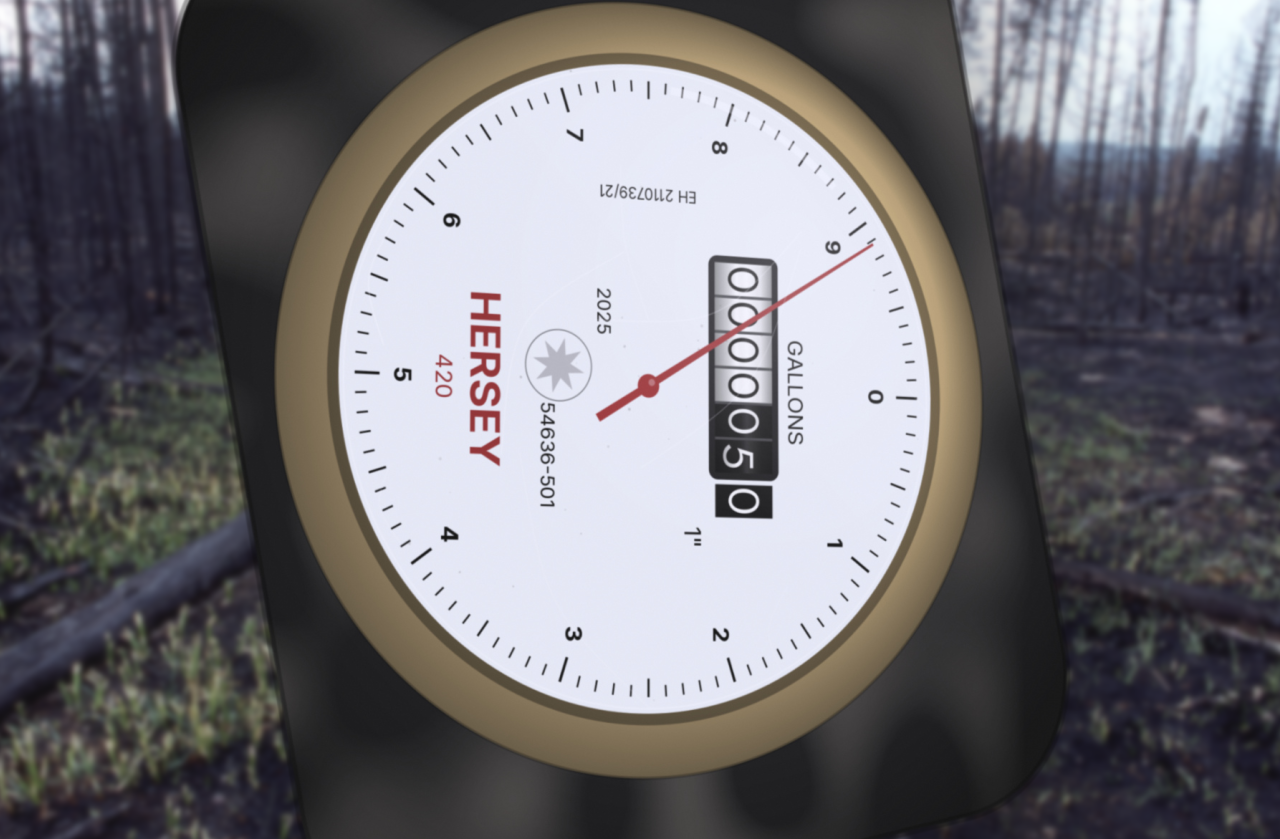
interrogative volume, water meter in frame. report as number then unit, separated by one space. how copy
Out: 49.1 gal
